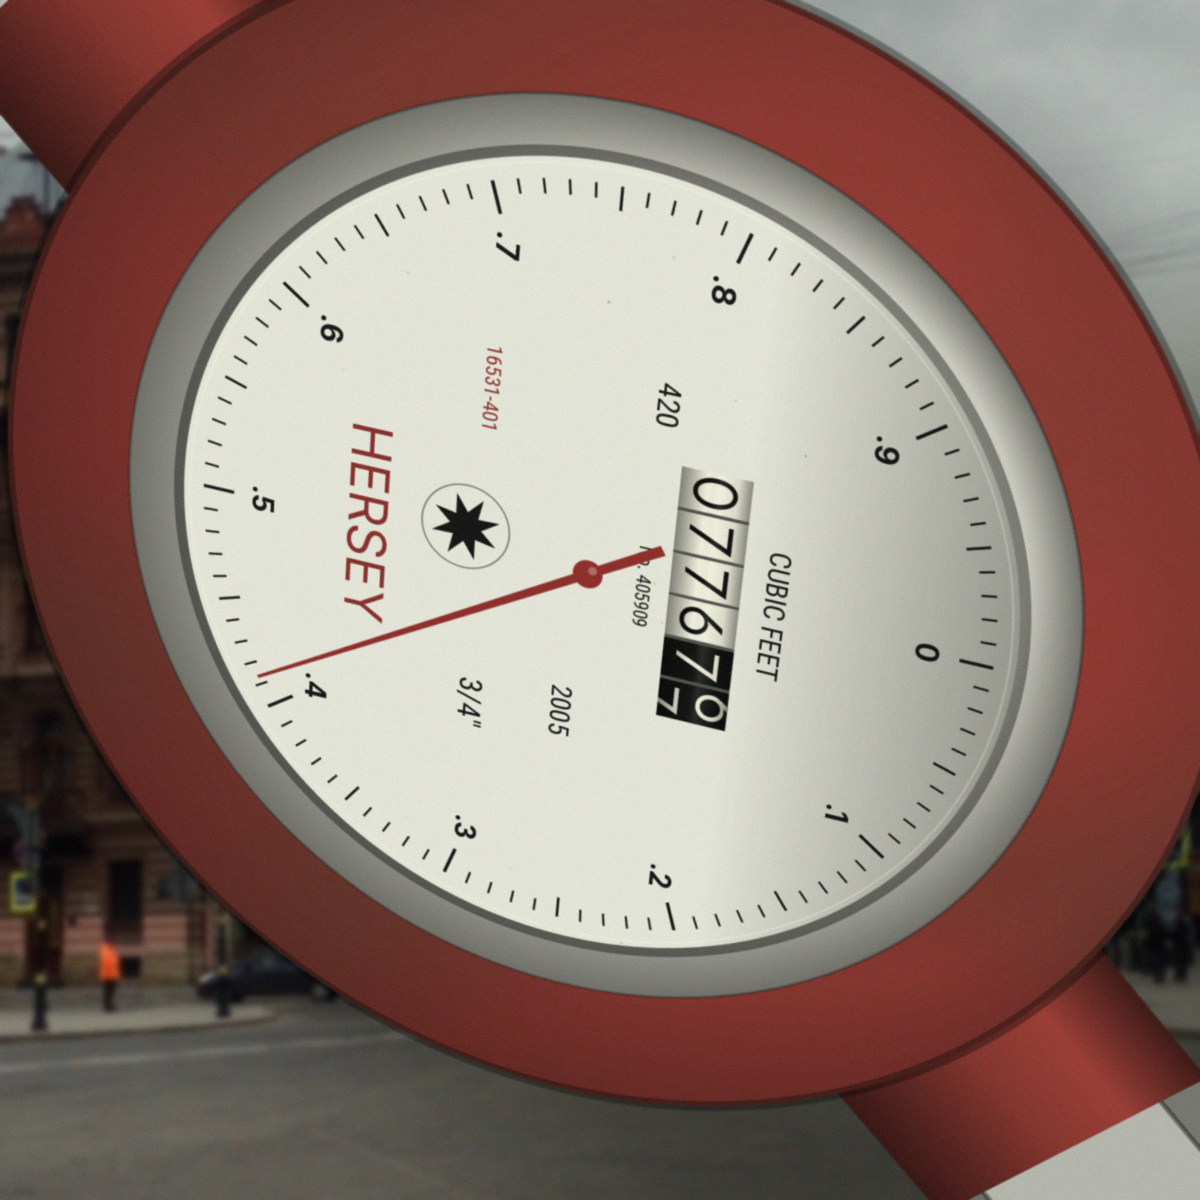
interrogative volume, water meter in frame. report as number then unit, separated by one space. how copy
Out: 77676.41 ft³
